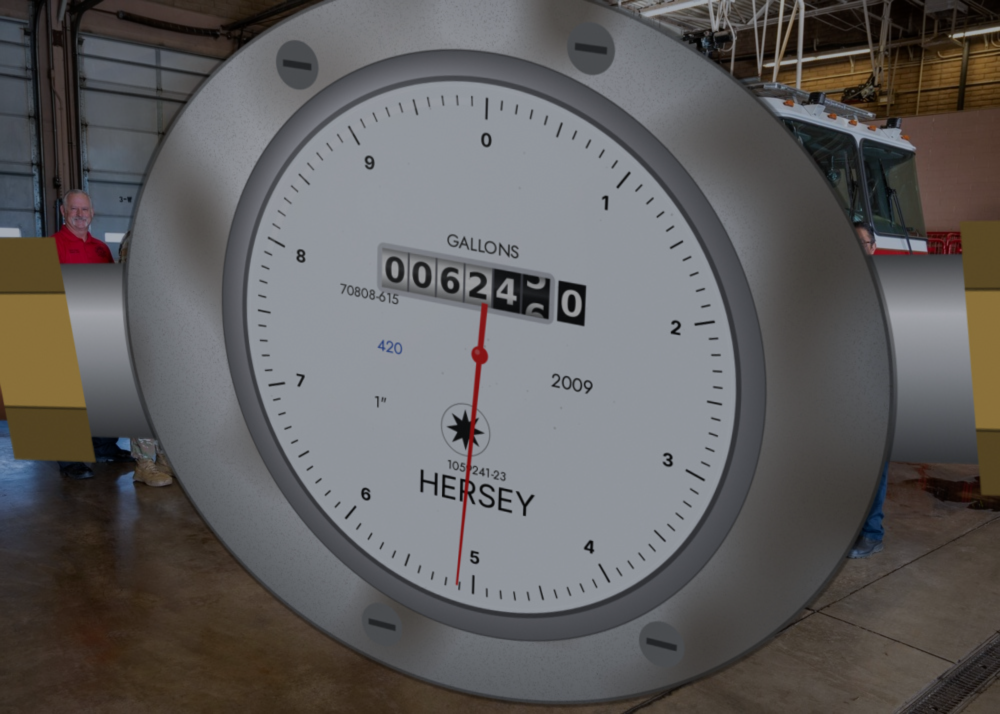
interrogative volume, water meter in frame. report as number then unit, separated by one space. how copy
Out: 62455.1 gal
